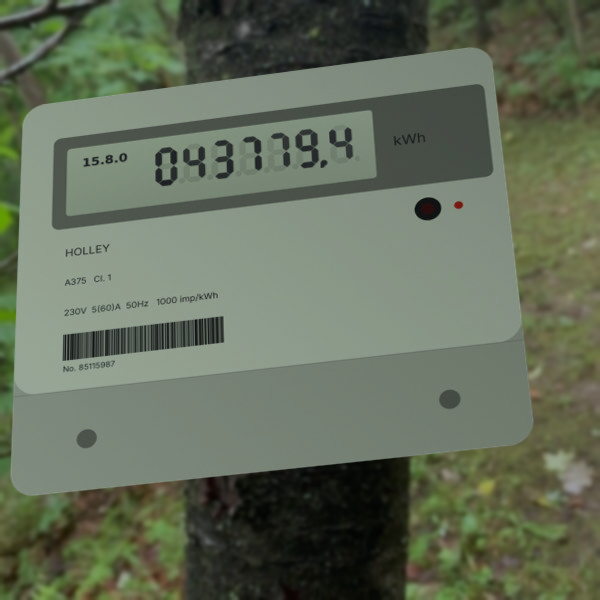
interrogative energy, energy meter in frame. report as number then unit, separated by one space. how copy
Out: 43779.4 kWh
